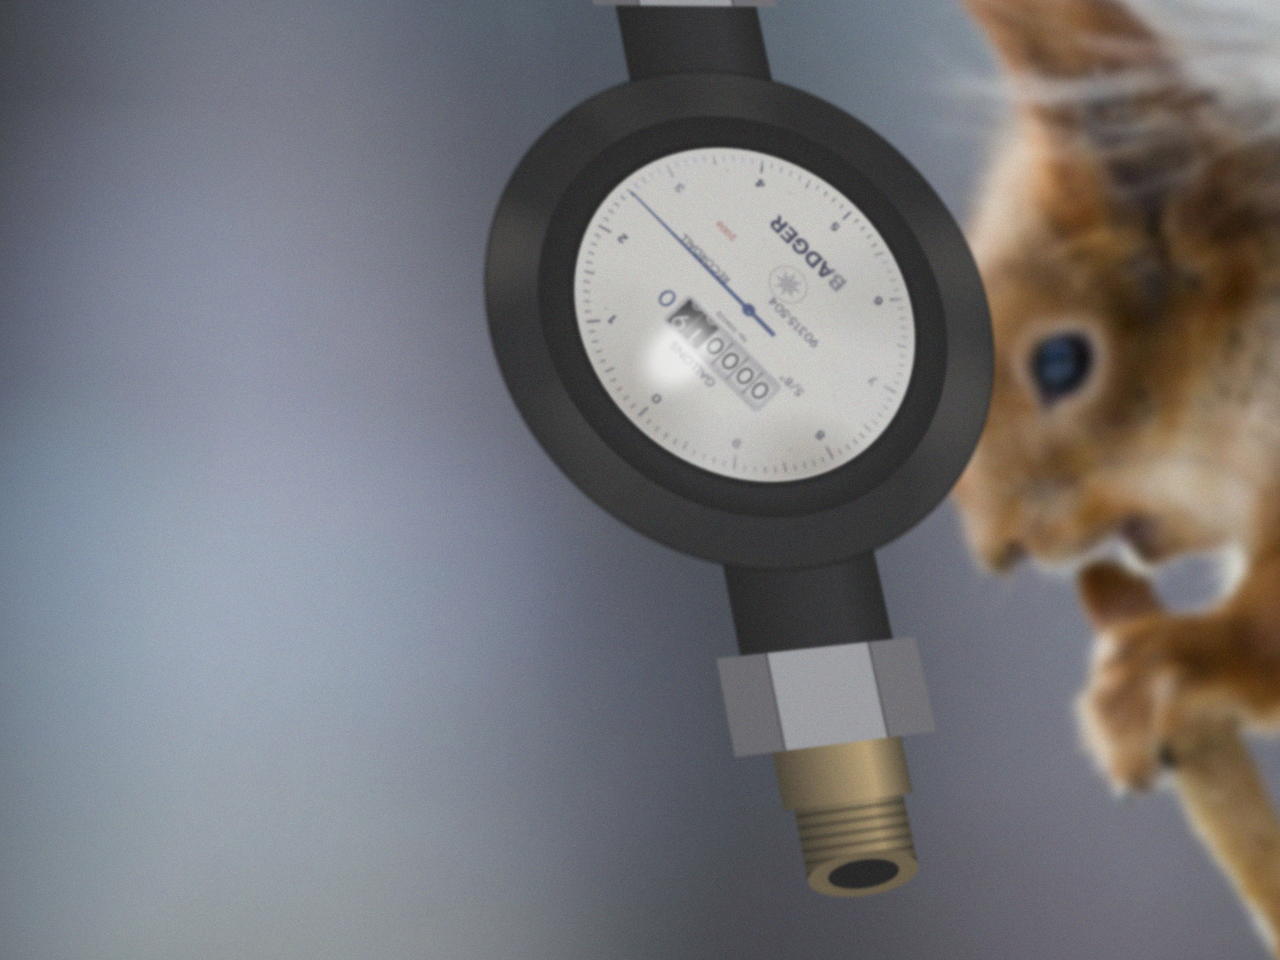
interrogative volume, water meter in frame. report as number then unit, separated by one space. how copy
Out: 192.5 gal
